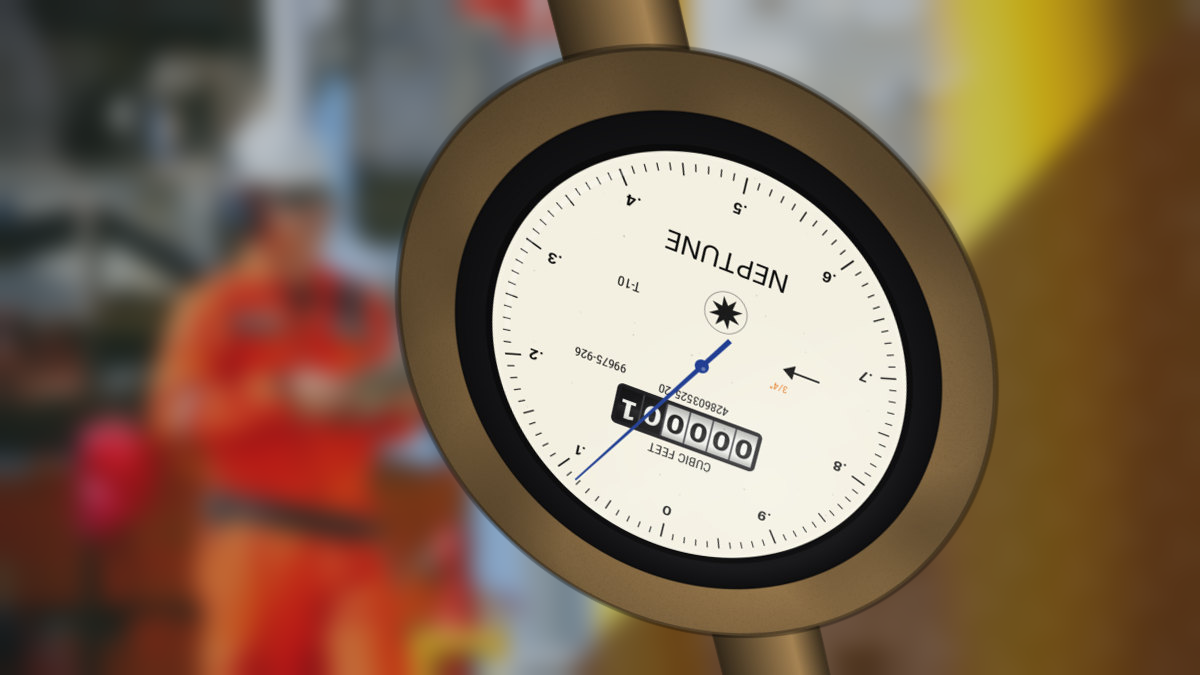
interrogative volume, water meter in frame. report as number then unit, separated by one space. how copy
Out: 1.08 ft³
